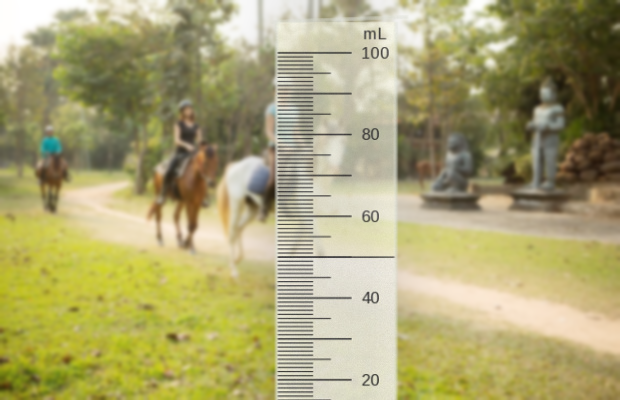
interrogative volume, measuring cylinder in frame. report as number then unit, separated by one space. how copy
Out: 50 mL
